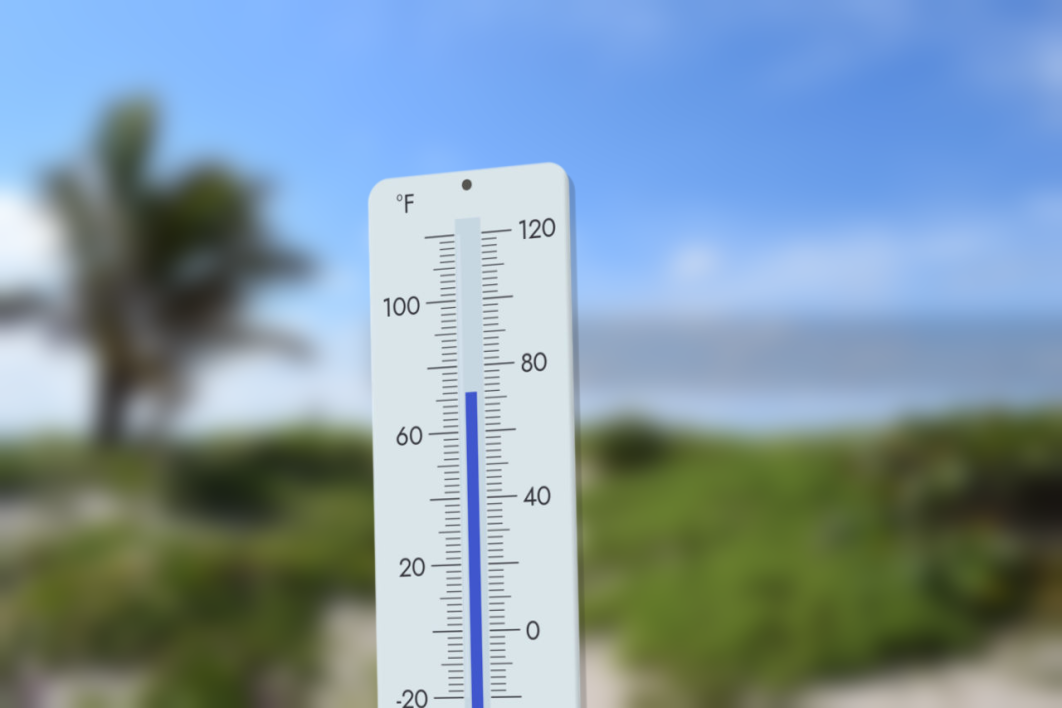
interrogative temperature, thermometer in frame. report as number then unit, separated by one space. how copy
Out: 72 °F
